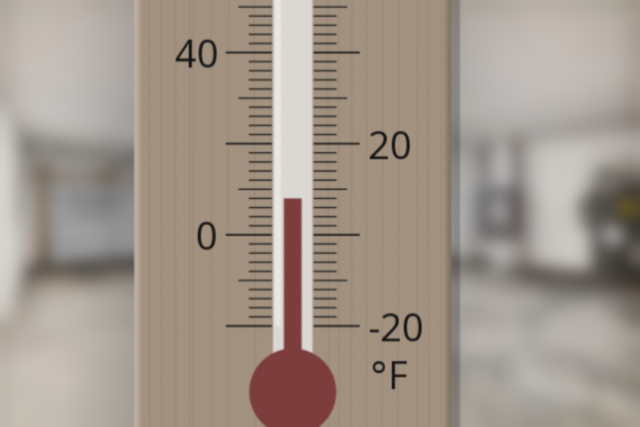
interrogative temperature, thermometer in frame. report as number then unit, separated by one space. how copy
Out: 8 °F
